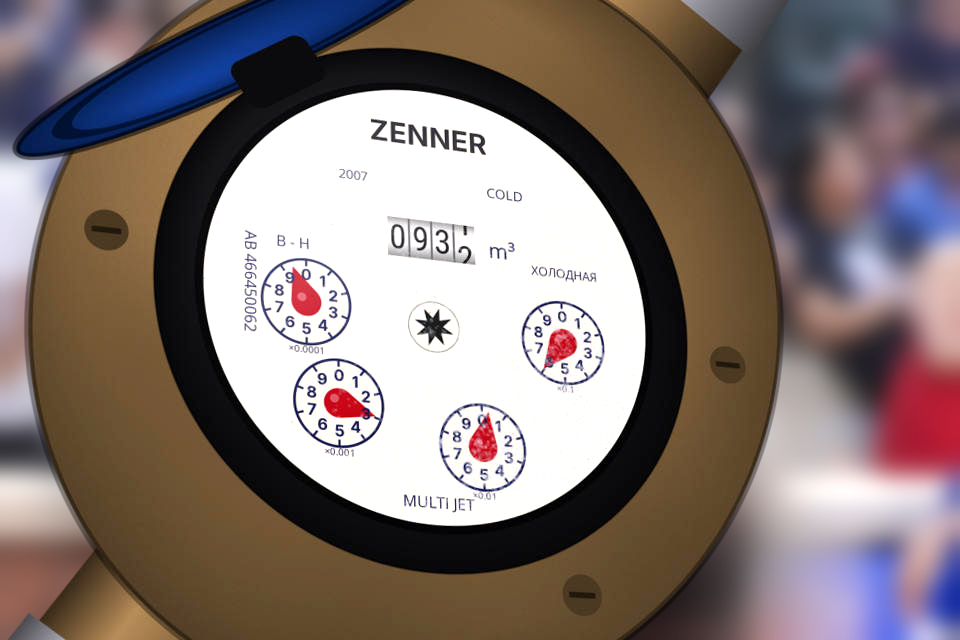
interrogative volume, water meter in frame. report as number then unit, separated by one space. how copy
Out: 931.6029 m³
